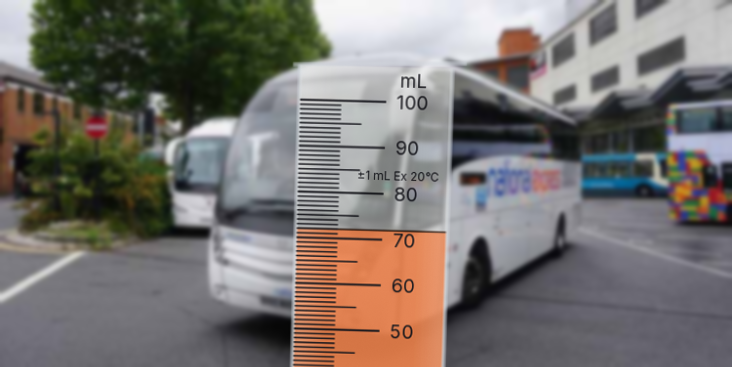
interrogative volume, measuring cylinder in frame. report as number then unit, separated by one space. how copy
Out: 72 mL
